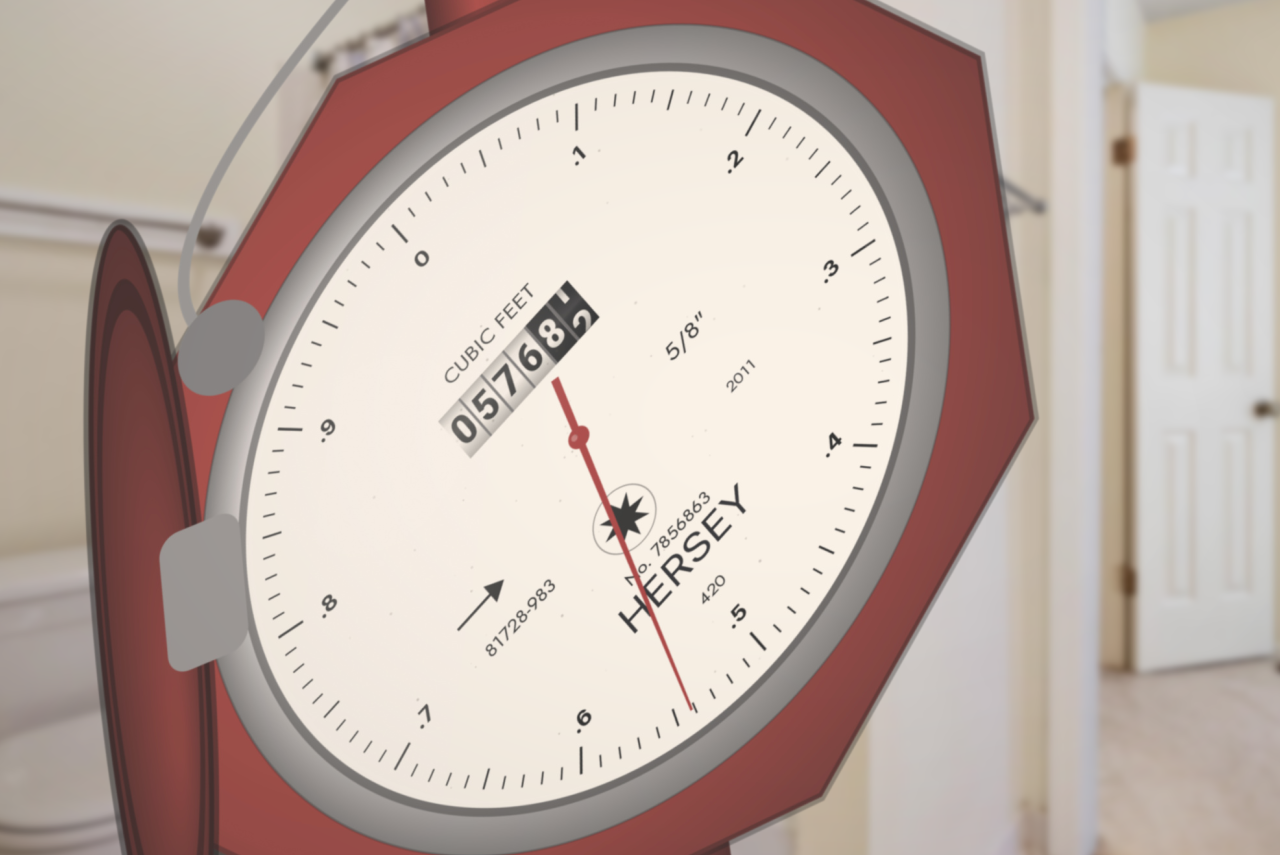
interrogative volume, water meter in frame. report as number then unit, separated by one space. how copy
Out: 57681.54 ft³
